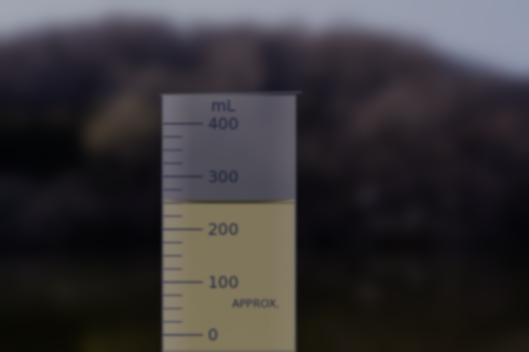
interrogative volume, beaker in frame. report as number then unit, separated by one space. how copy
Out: 250 mL
